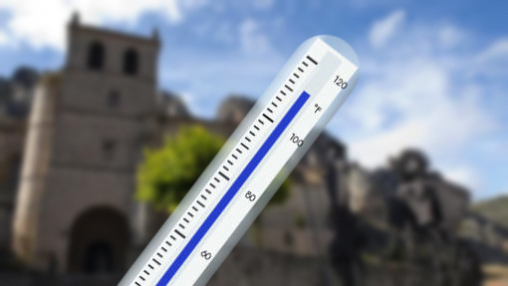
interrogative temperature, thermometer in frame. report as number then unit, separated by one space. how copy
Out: 112 °F
